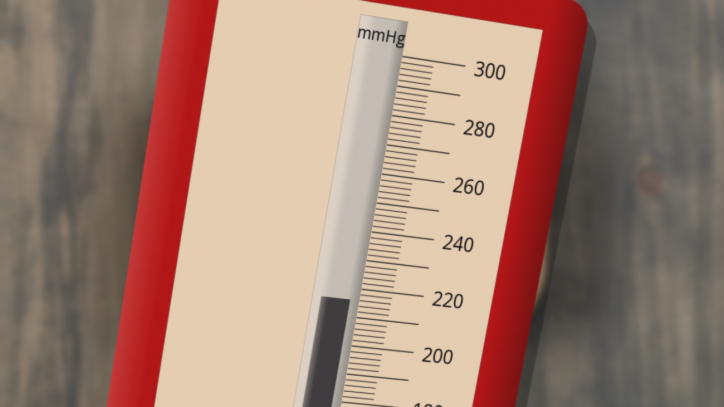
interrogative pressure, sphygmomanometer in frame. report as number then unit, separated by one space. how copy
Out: 216 mmHg
